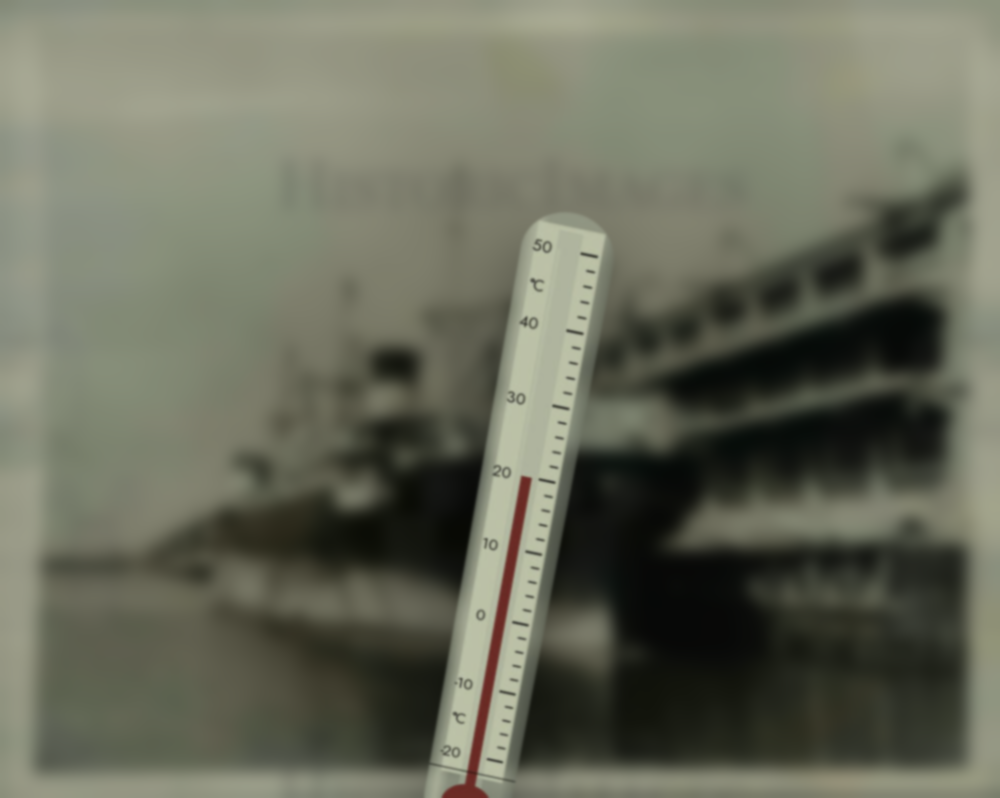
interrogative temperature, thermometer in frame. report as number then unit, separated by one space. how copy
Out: 20 °C
